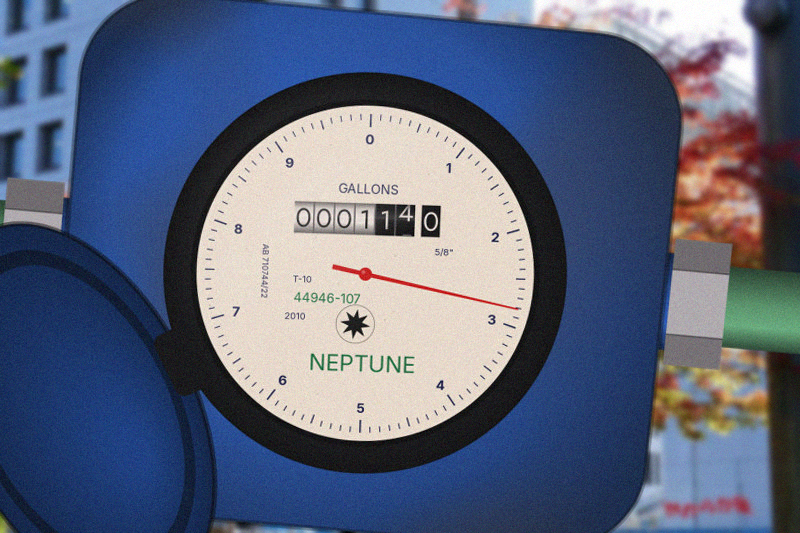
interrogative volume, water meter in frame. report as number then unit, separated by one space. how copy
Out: 1142.8 gal
